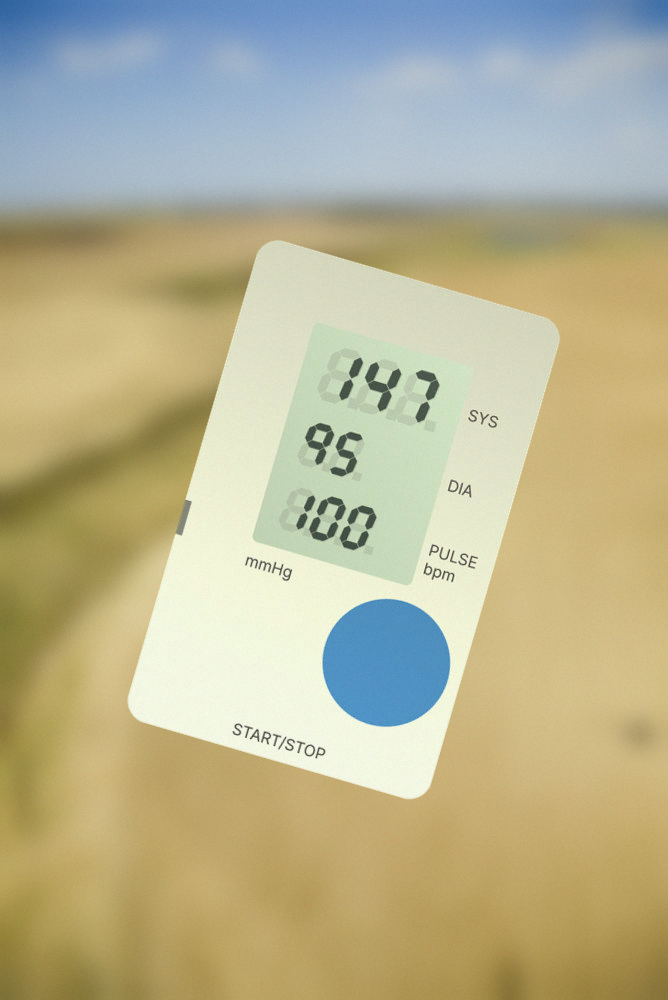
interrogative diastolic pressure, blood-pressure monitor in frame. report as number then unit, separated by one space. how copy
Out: 95 mmHg
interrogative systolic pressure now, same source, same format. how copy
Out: 147 mmHg
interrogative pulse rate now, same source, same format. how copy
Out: 100 bpm
